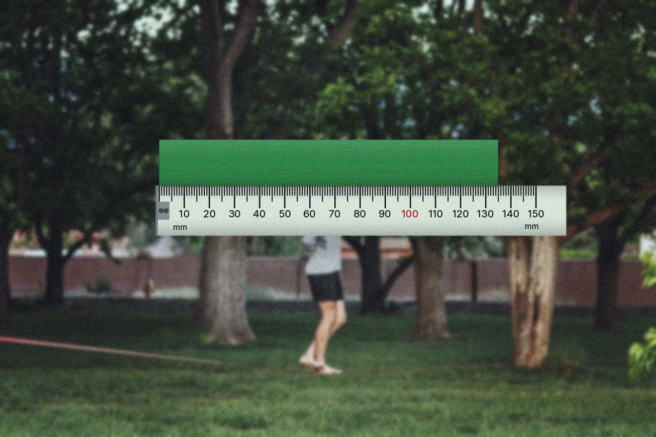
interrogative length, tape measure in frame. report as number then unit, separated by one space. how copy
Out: 135 mm
